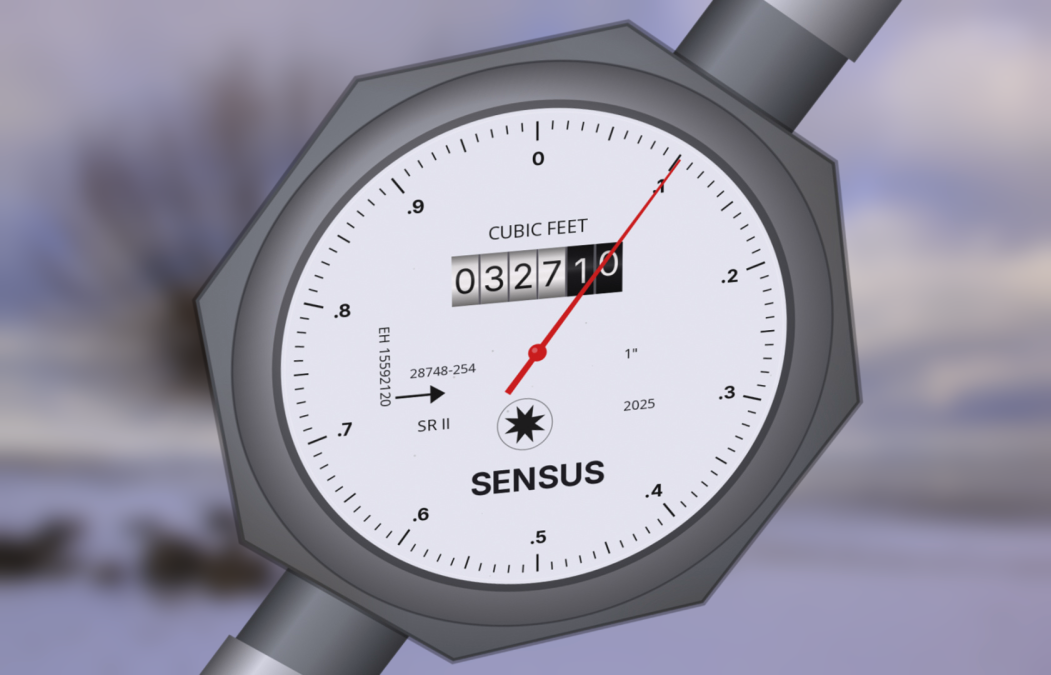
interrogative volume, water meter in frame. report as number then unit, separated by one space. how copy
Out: 32710.10 ft³
